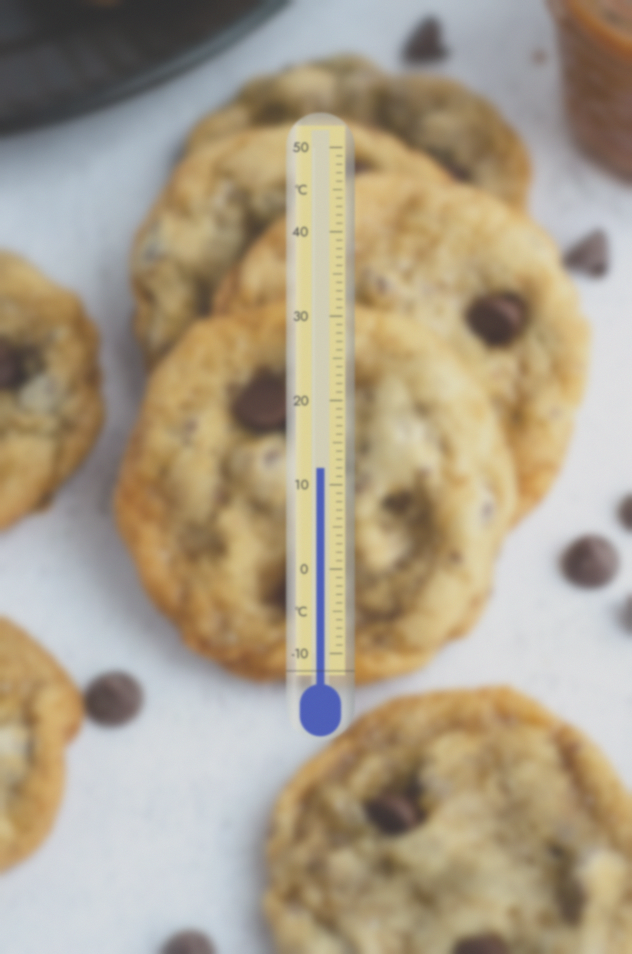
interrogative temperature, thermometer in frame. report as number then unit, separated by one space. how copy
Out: 12 °C
